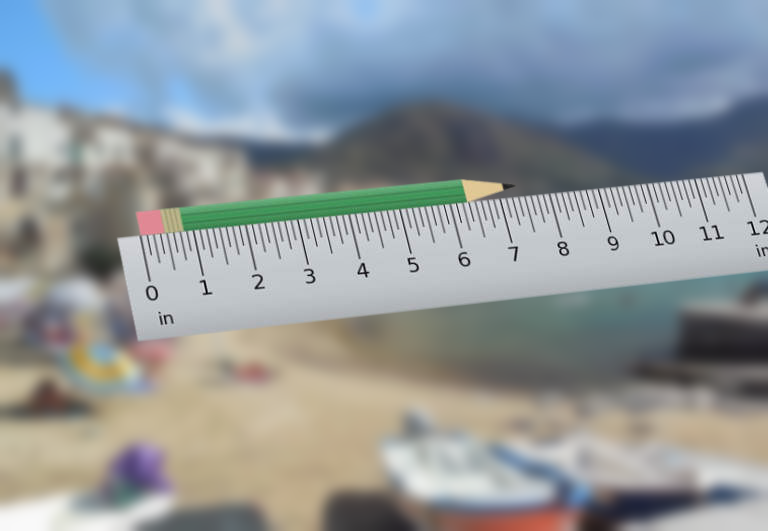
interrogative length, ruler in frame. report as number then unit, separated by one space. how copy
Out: 7.375 in
